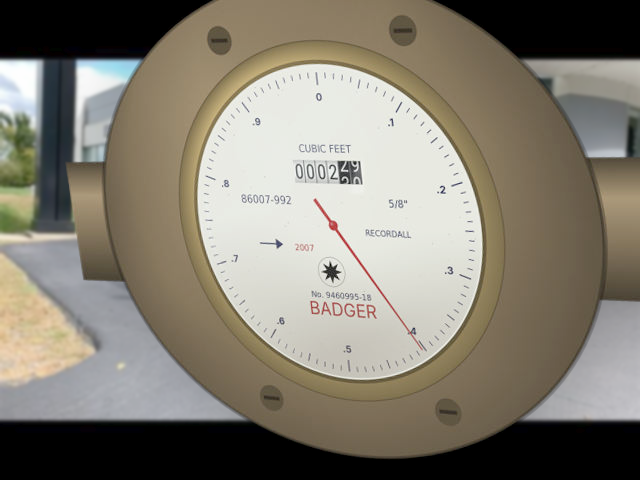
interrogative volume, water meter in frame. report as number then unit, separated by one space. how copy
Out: 229.40 ft³
